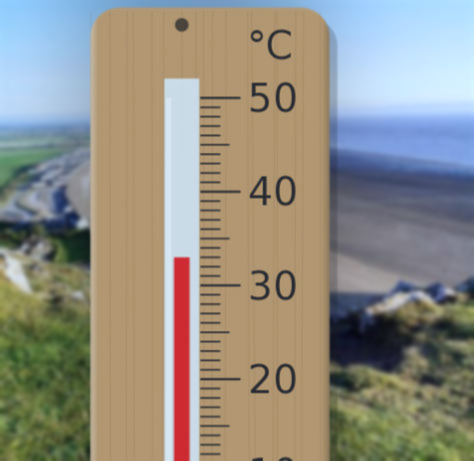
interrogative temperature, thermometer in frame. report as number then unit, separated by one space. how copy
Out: 33 °C
